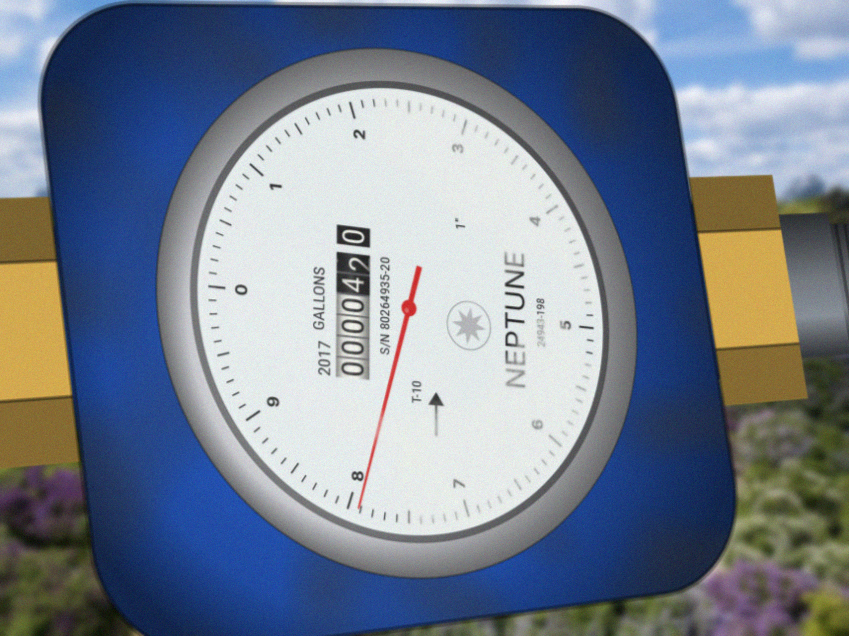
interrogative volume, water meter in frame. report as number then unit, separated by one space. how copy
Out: 417.9 gal
